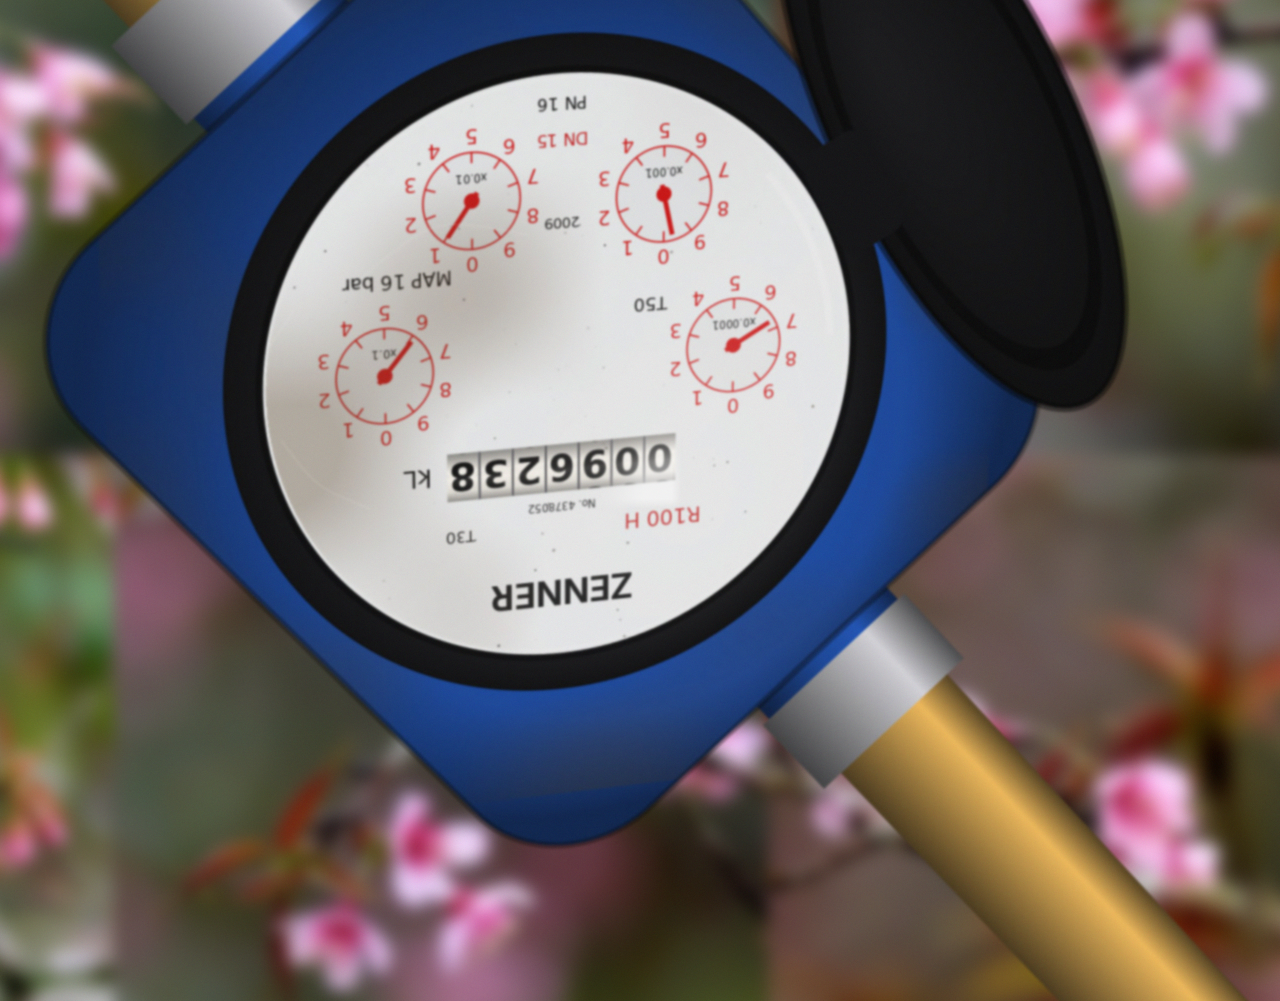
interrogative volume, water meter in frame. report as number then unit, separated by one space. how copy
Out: 96238.6096 kL
